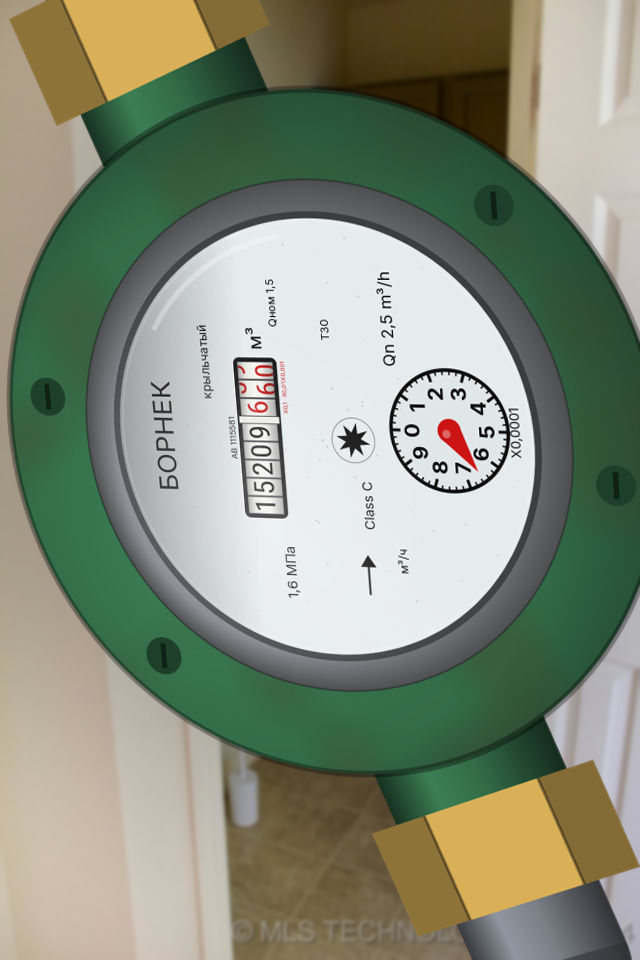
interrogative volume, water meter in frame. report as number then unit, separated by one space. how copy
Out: 15209.6596 m³
